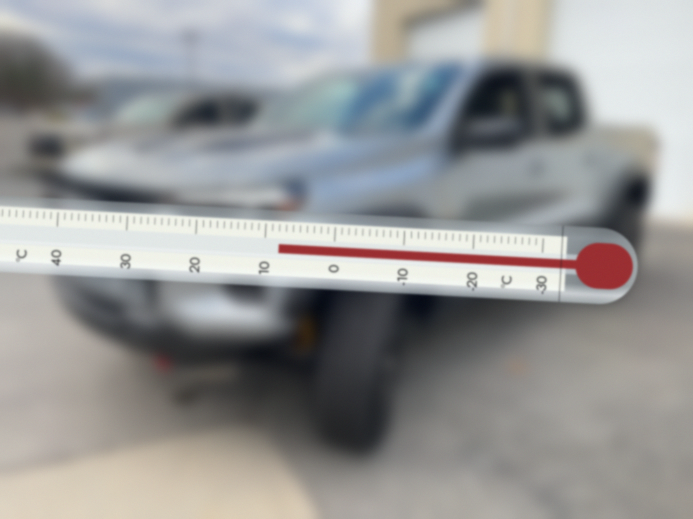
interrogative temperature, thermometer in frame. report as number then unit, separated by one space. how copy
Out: 8 °C
